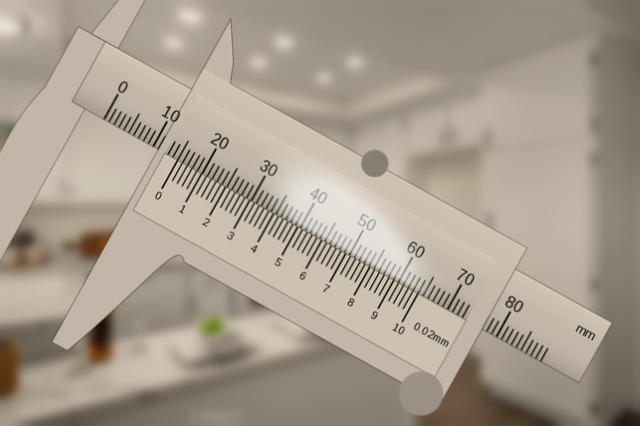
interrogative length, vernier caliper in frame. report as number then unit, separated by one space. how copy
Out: 15.0 mm
